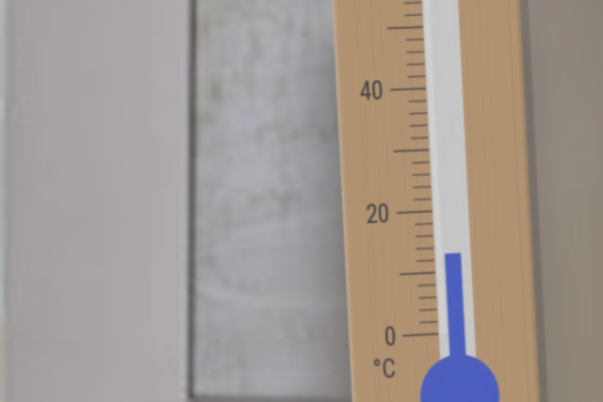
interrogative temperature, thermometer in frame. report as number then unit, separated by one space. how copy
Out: 13 °C
